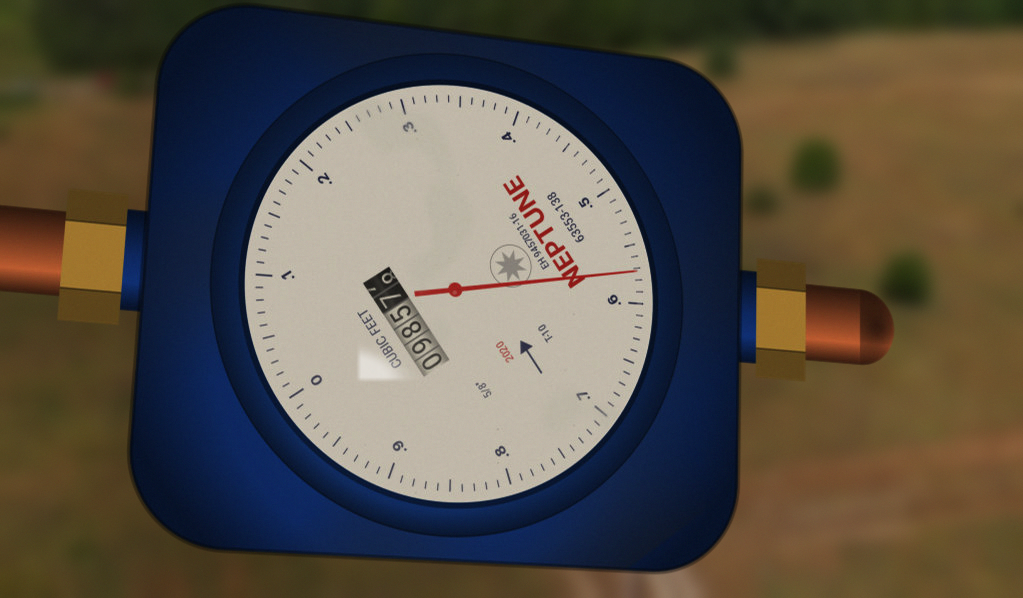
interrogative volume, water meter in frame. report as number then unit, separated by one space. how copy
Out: 98577.57 ft³
